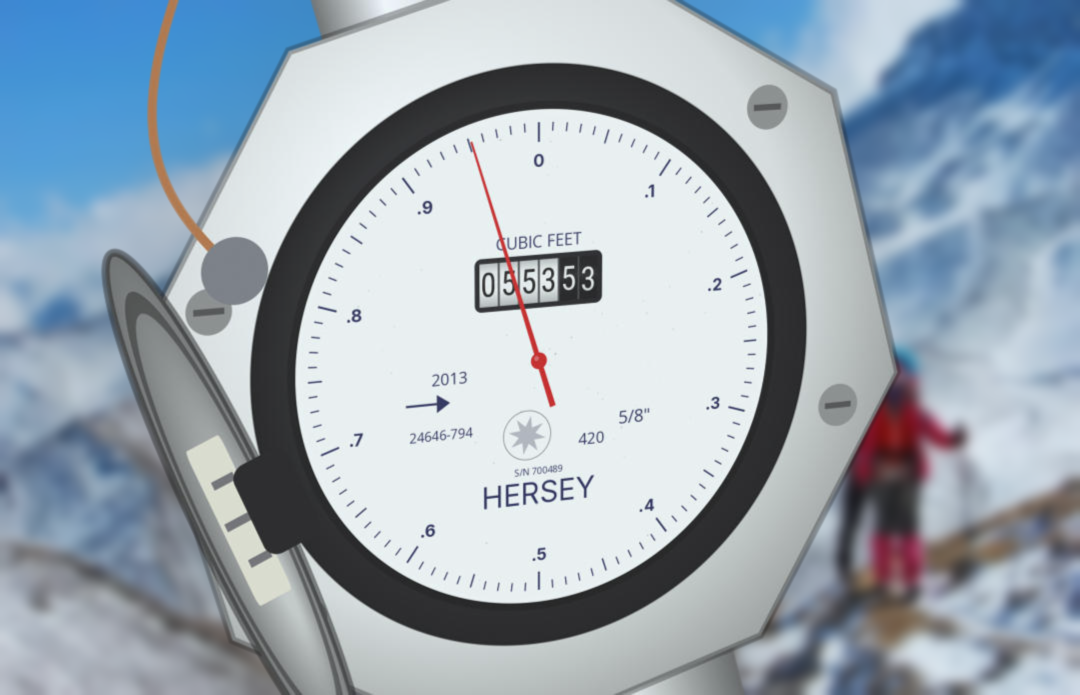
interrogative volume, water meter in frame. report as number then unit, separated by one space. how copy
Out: 55352.95 ft³
